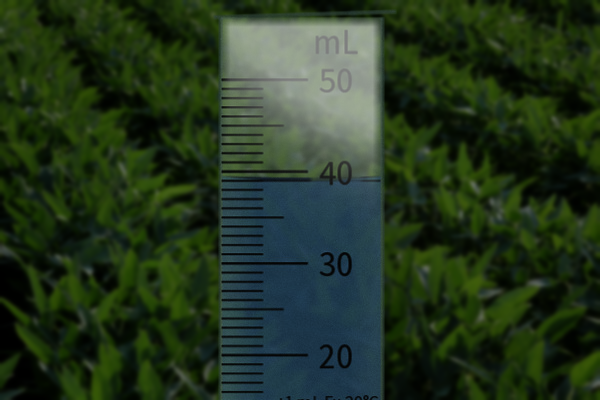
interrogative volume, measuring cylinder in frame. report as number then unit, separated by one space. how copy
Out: 39 mL
